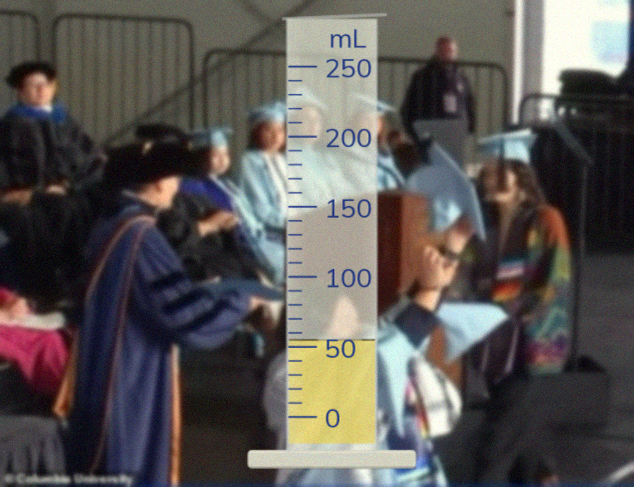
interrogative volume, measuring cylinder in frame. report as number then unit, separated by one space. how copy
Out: 55 mL
